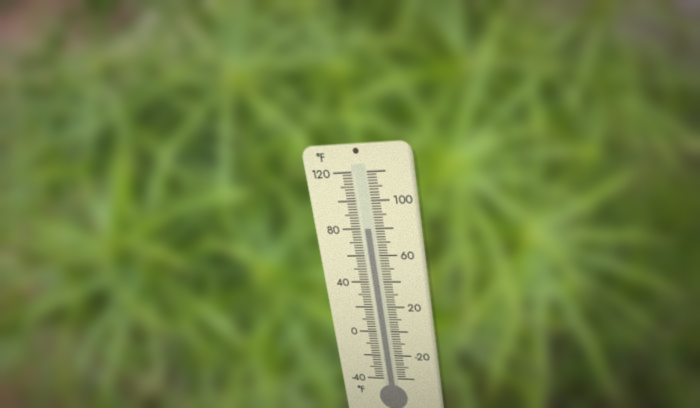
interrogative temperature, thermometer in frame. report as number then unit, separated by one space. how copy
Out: 80 °F
